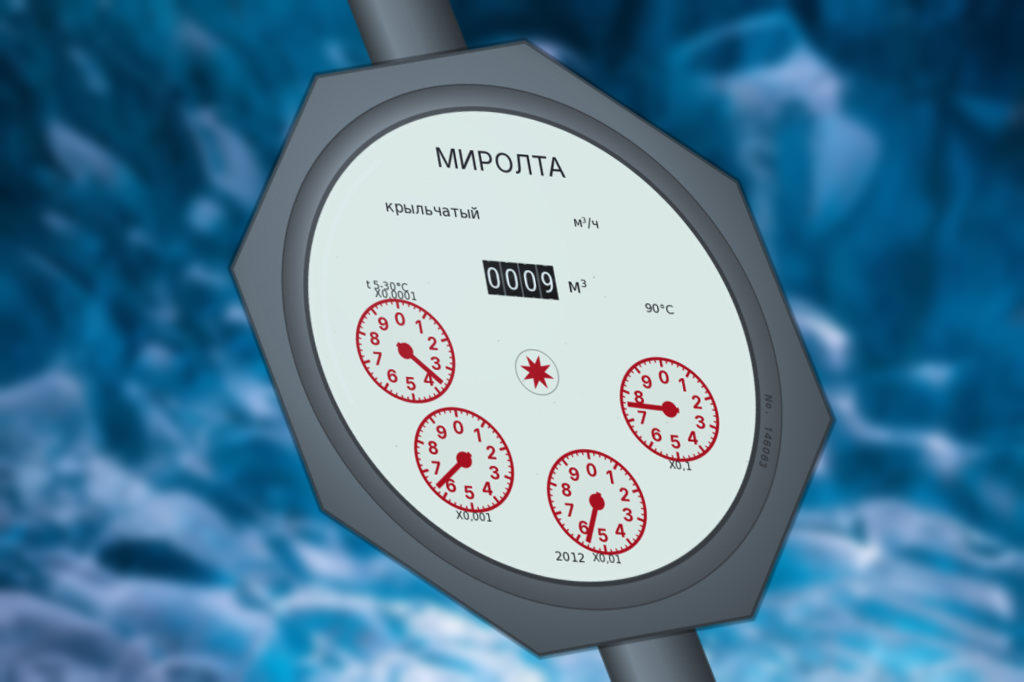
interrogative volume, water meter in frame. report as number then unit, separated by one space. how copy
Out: 9.7563 m³
